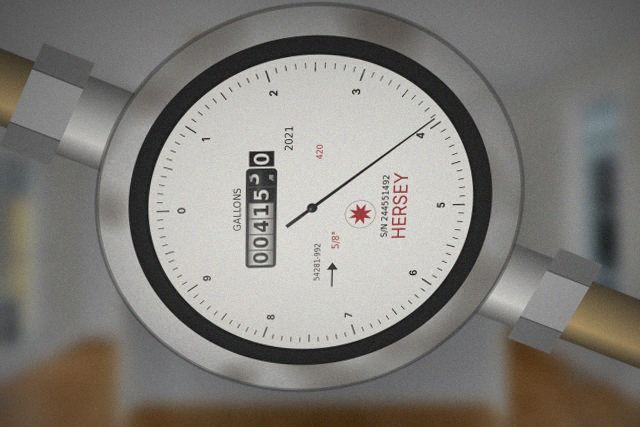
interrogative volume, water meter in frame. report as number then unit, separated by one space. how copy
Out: 41533.9 gal
